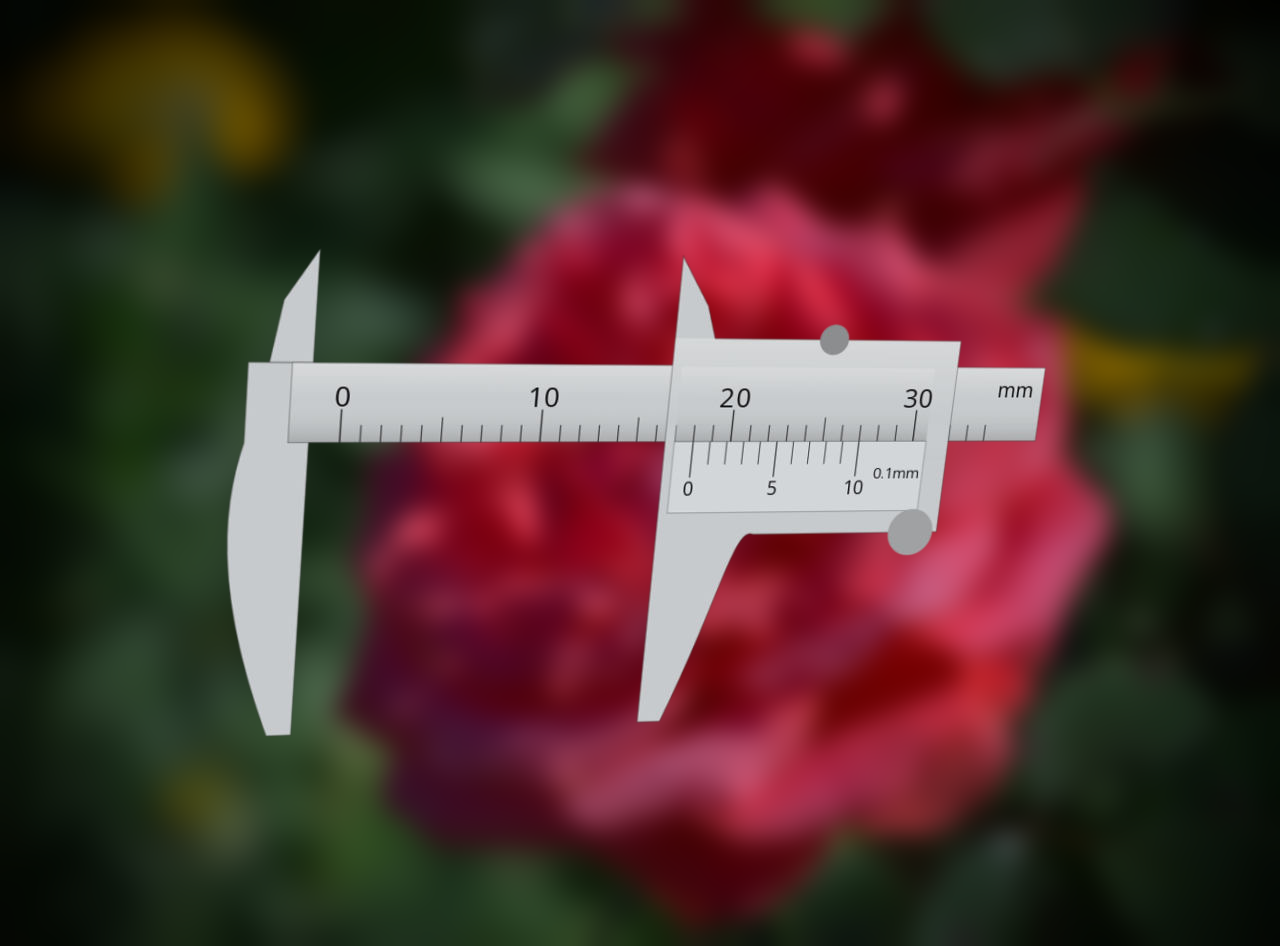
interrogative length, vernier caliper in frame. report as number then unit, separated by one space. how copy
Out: 18.0 mm
